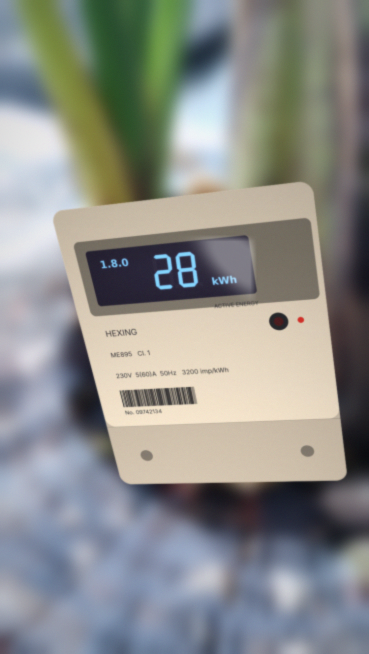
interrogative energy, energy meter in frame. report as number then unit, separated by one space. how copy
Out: 28 kWh
